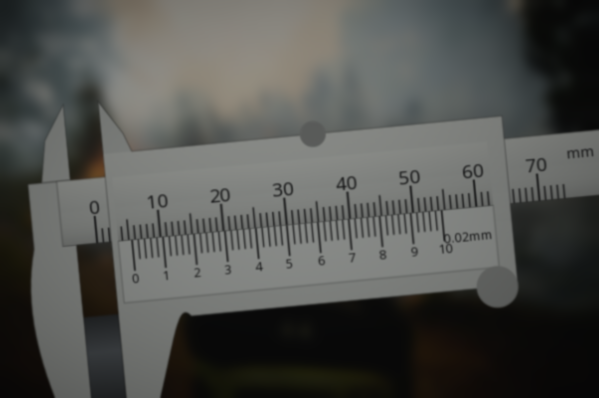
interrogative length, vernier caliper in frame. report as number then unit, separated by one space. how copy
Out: 5.5 mm
